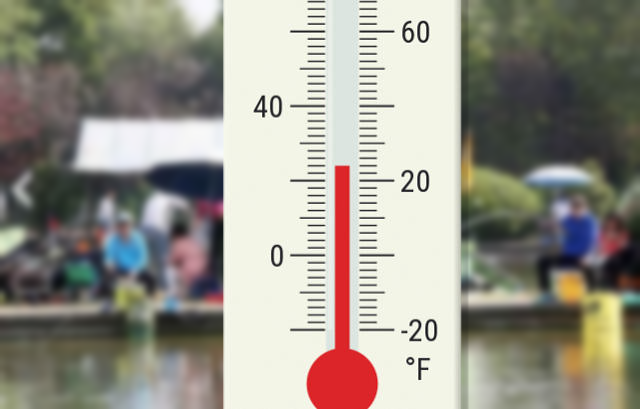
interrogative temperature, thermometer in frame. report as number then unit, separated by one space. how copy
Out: 24 °F
